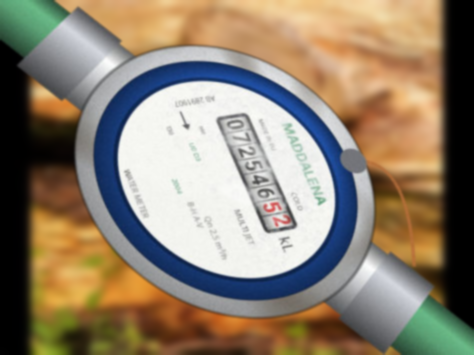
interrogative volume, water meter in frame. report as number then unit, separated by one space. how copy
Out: 72546.52 kL
